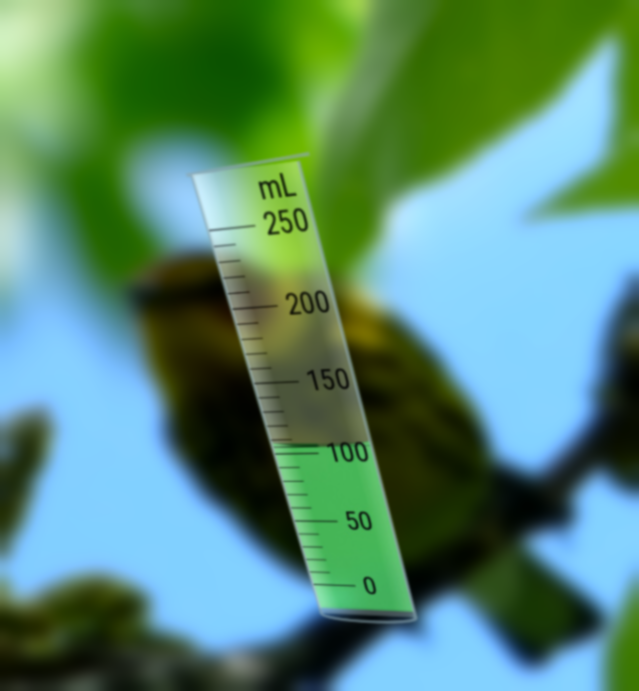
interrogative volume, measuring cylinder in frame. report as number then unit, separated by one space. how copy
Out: 105 mL
